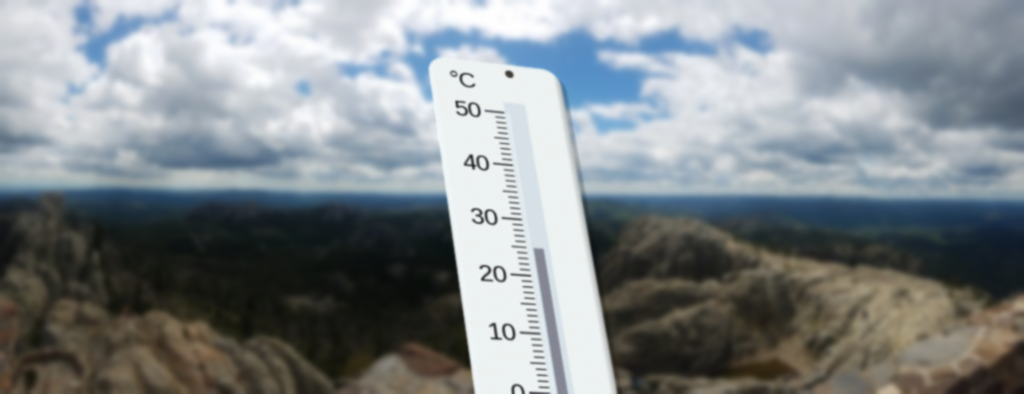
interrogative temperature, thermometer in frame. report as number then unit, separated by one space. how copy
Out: 25 °C
